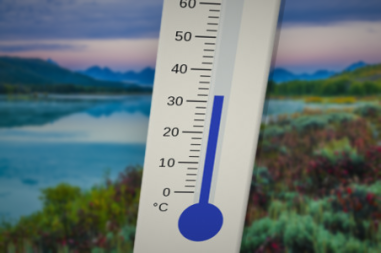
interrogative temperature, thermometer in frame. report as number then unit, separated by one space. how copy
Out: 32 °C
